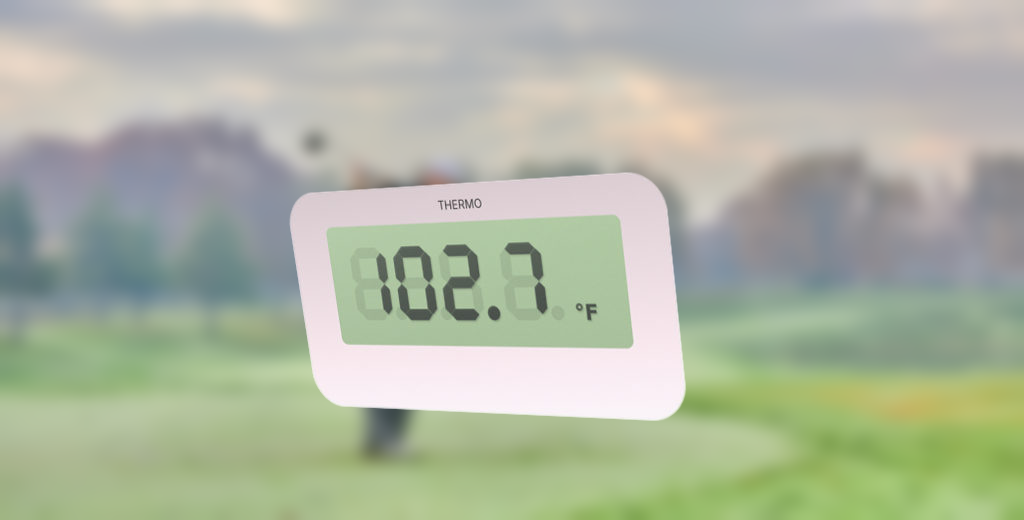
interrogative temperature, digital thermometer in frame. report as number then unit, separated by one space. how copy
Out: 102.7 °F
